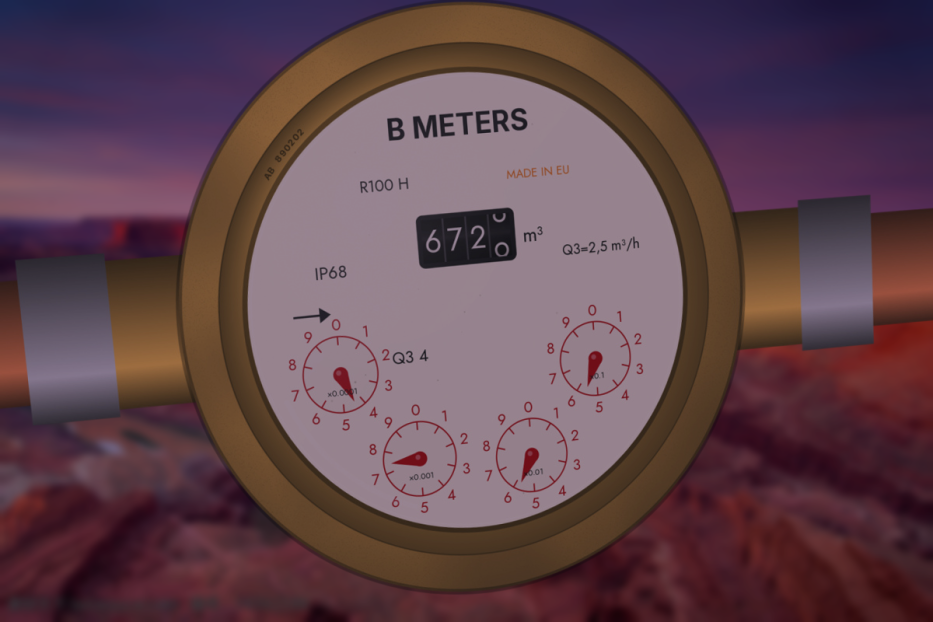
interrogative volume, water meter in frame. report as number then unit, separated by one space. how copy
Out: 6728.5574 m³
